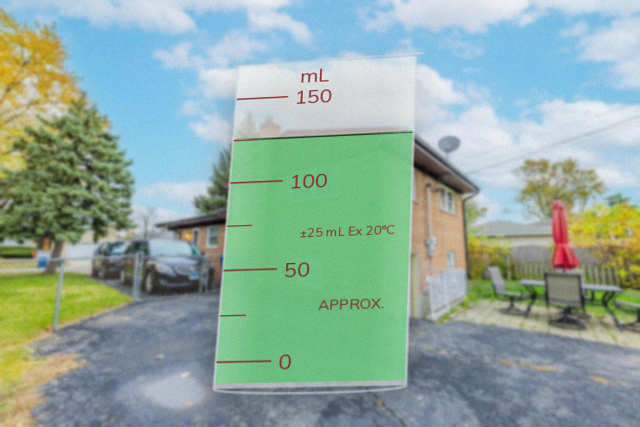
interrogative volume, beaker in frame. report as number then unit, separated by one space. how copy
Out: 125 mL
